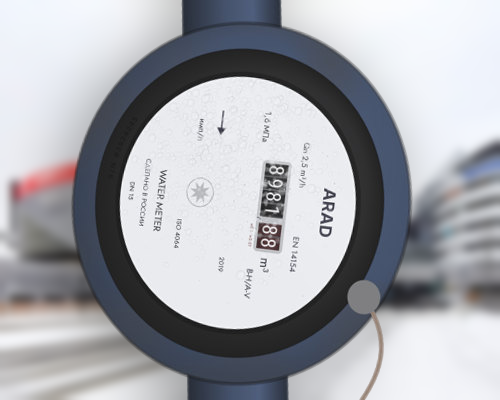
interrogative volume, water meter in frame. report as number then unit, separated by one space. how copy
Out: 8981.88 m³
